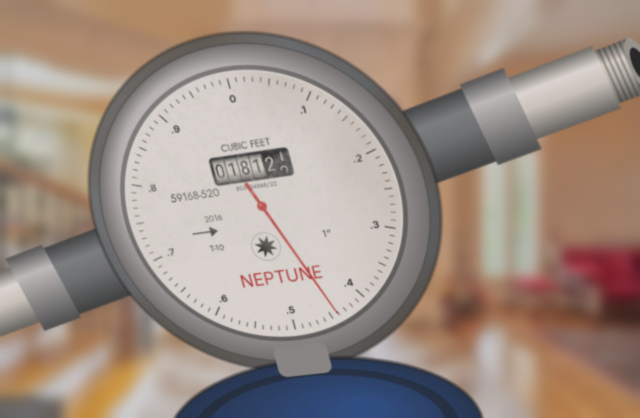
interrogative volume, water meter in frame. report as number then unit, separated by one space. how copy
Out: 18121.44 ft³
